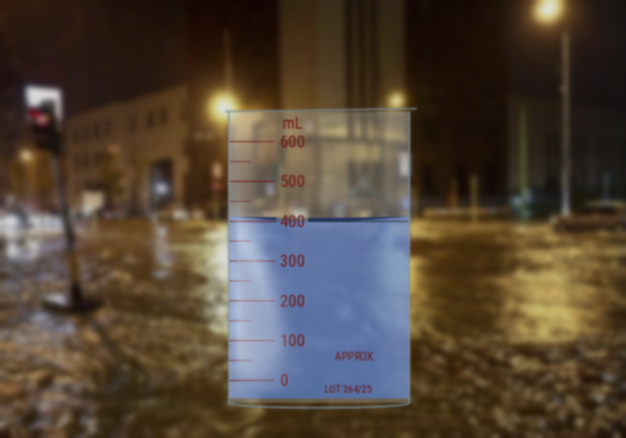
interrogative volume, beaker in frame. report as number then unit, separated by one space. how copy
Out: 400 mL
